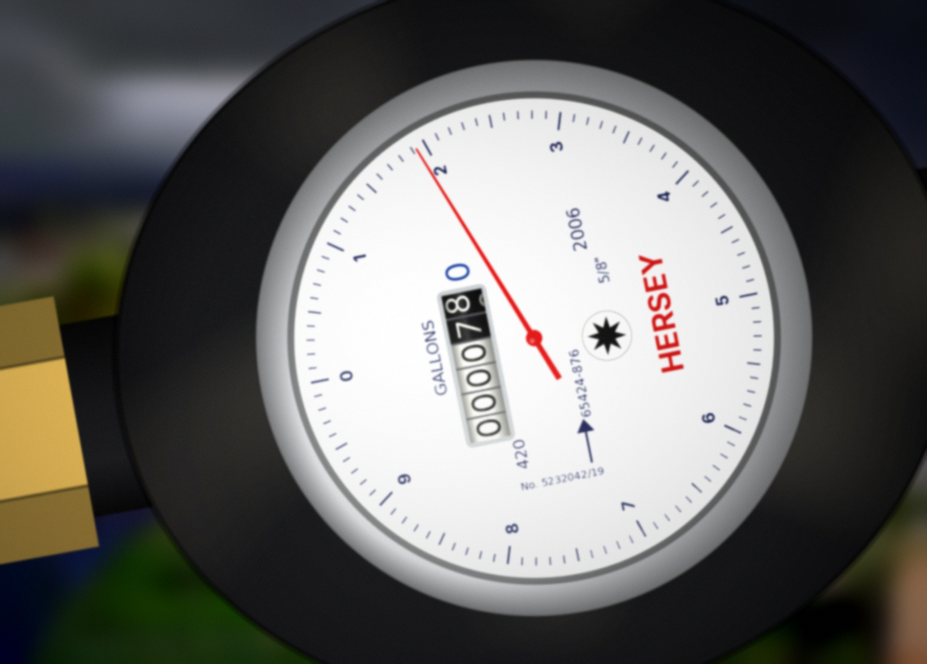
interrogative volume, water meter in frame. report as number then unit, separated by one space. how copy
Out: 781.9 gal
